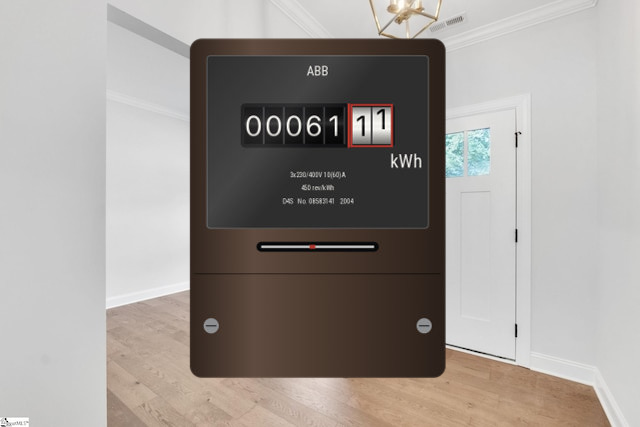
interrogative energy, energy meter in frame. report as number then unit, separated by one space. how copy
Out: 61.11 kWh
